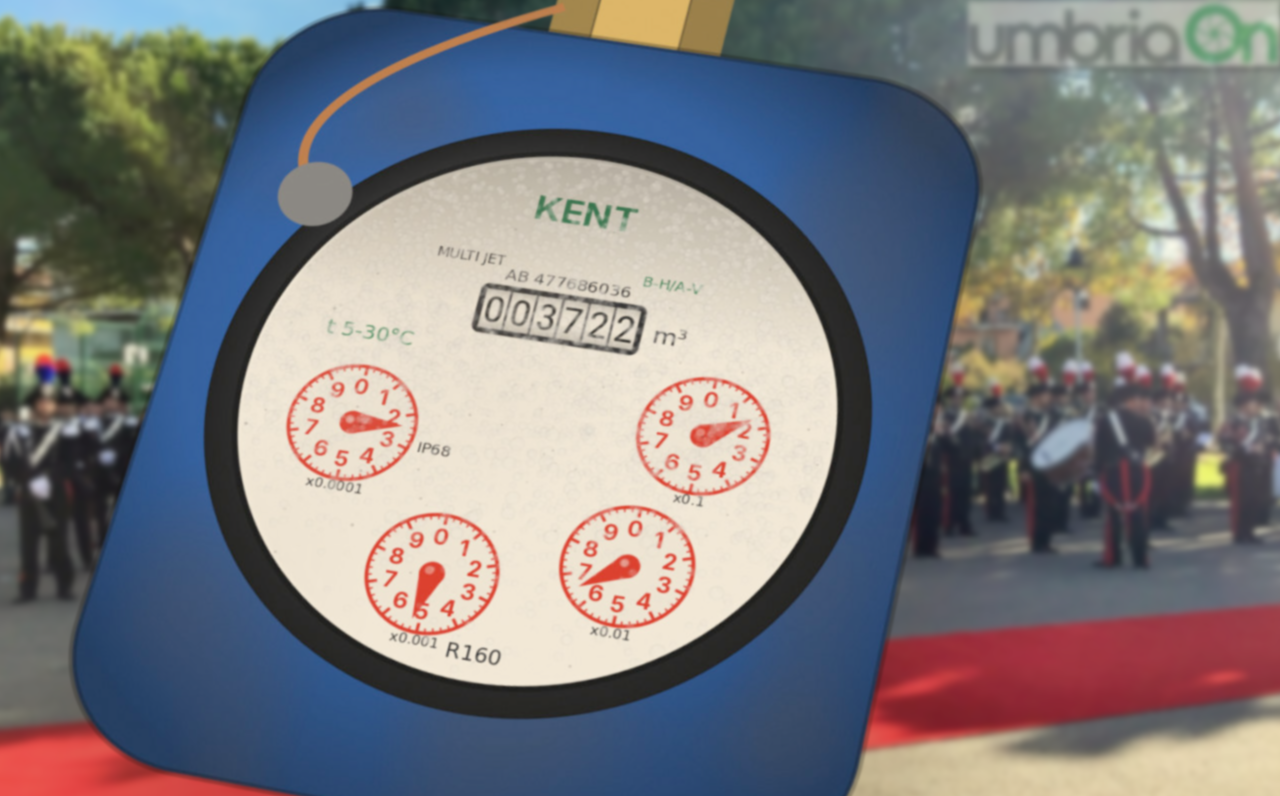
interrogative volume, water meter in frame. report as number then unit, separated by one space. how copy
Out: 3722.1652 m³
